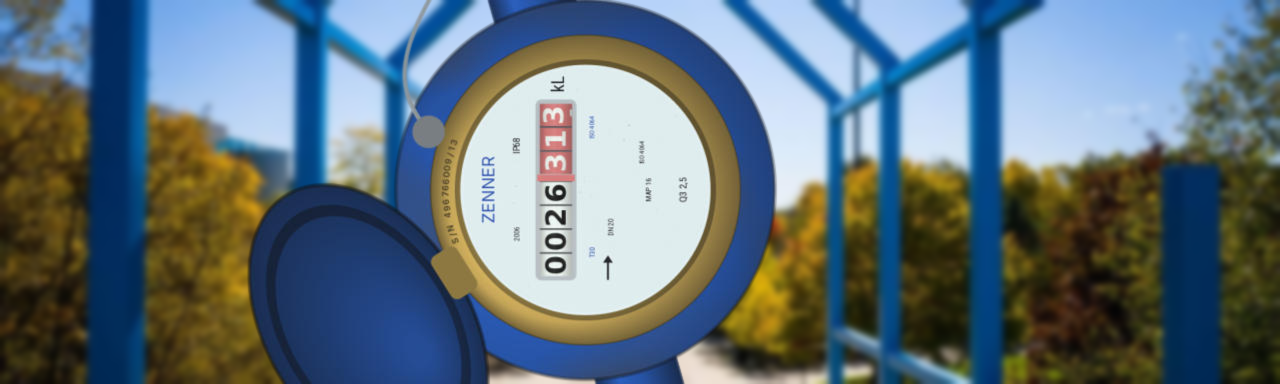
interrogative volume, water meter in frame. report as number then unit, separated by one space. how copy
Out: 26.313 kL
